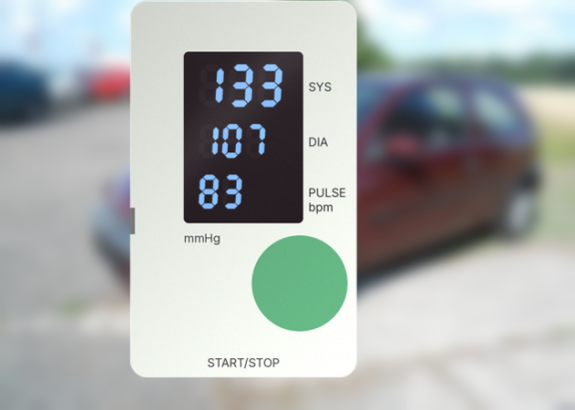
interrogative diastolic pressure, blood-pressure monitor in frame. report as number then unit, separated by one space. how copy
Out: 107 mmHg
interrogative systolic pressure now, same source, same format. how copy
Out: 133 mmHg
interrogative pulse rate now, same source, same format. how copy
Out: 83 bpm
